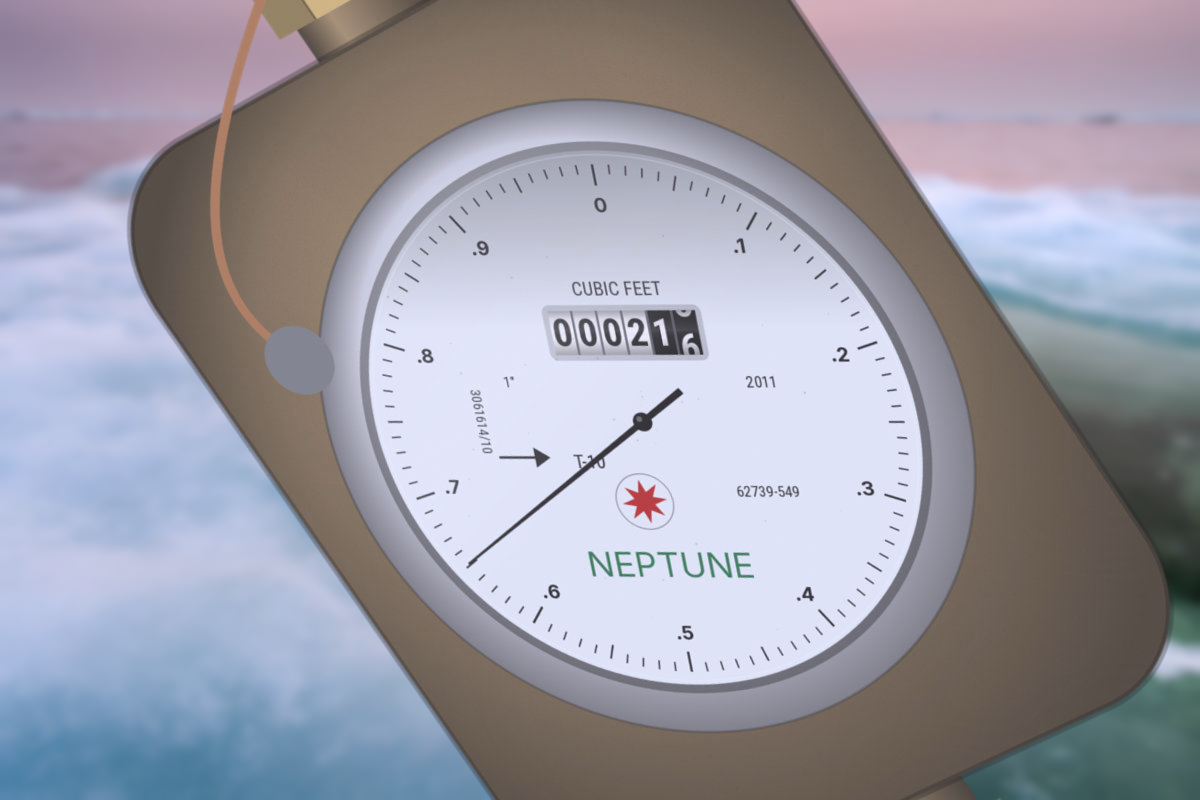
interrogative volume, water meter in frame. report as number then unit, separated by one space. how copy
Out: 215.65 ft³
